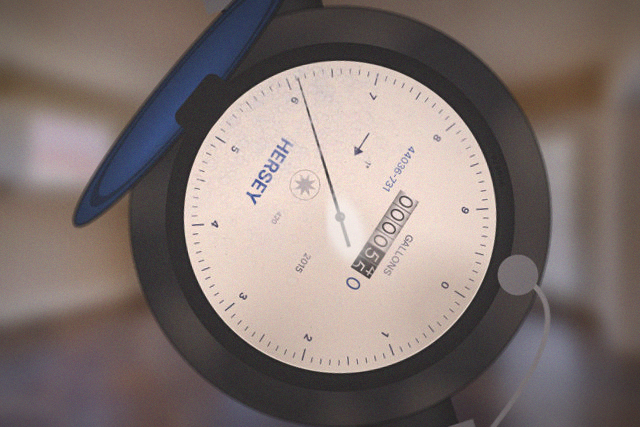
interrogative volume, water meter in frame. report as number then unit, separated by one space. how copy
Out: 546.1 gal
